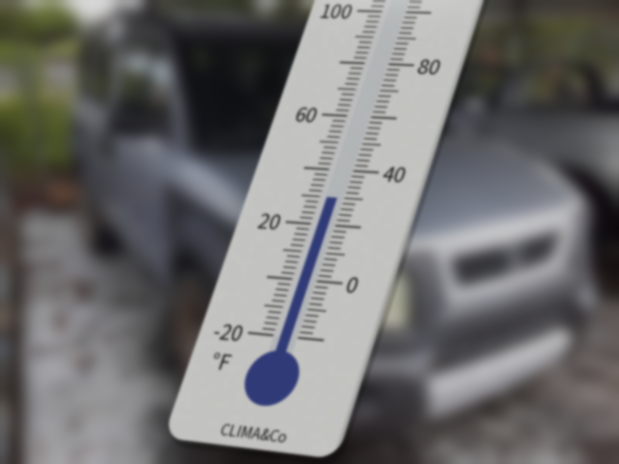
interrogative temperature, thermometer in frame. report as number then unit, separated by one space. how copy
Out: 30 °F
